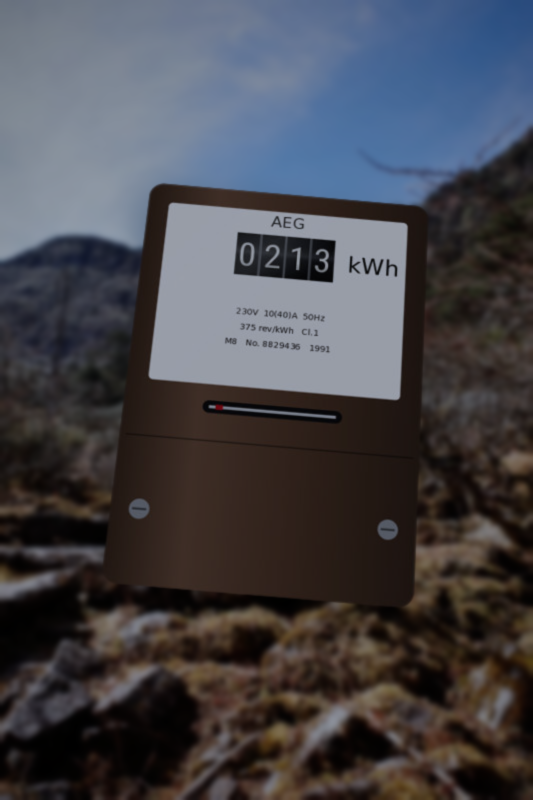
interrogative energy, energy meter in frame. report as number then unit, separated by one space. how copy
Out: 213 kWh
